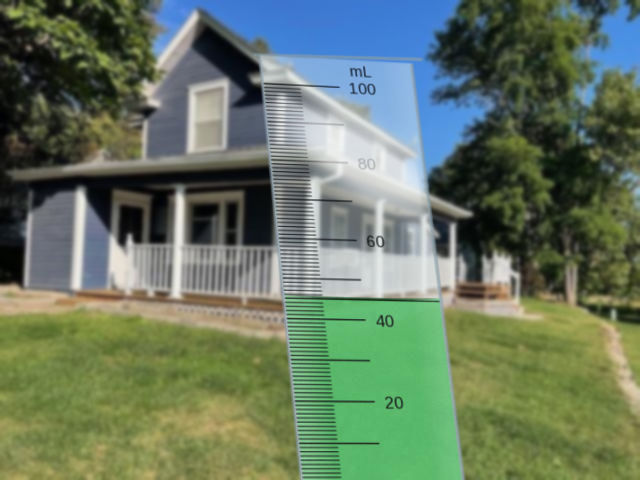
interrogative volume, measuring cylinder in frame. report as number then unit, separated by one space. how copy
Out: 45 mL
